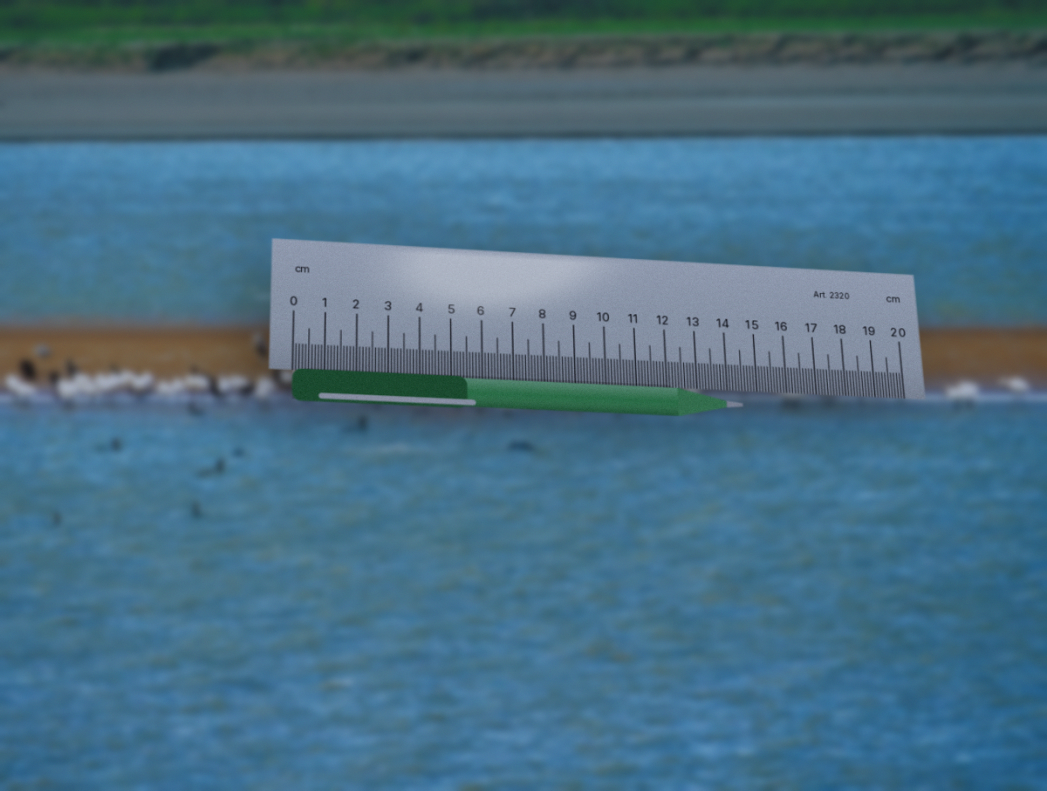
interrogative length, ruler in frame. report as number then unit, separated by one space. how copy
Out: 14.5 cm
